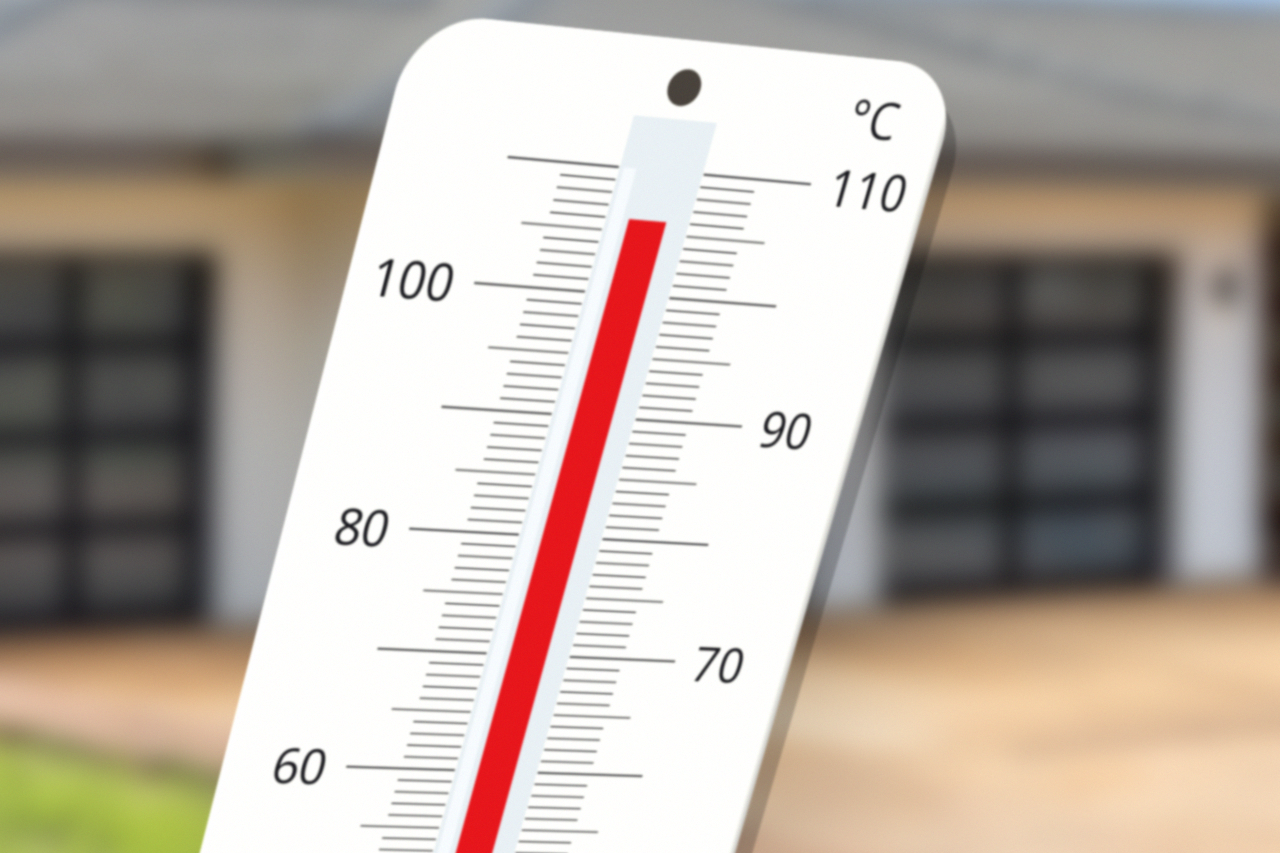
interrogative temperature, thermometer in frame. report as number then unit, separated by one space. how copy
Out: 106 °C
